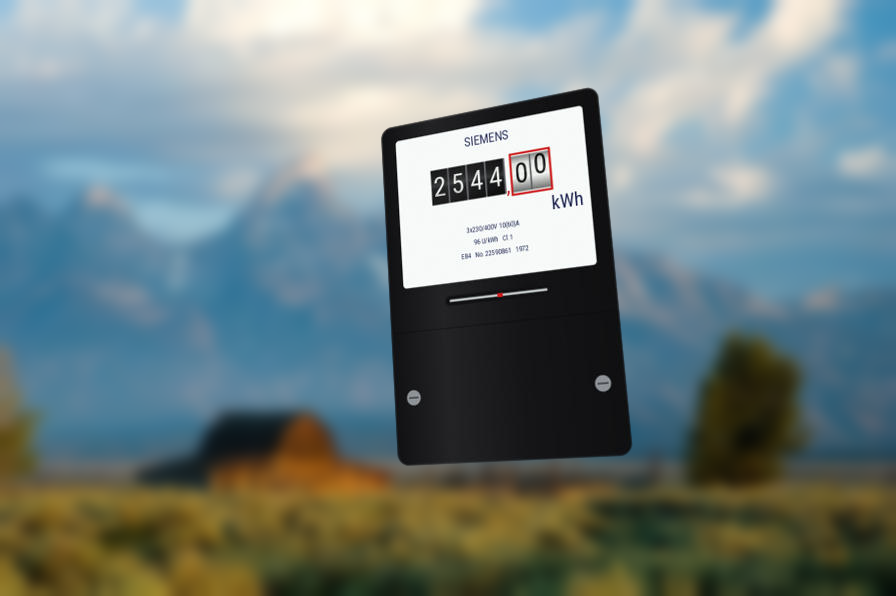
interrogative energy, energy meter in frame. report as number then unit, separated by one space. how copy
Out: 2544.00 kWh
